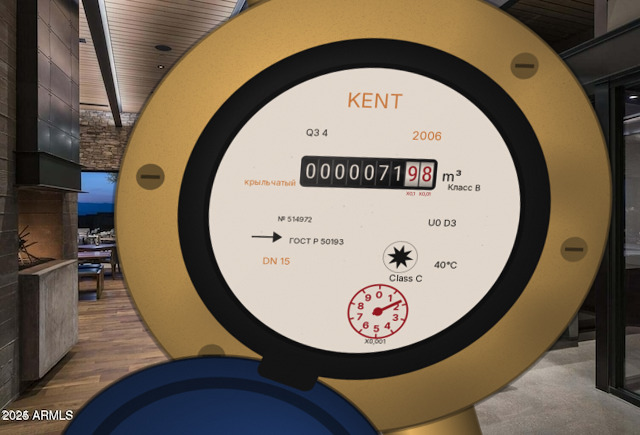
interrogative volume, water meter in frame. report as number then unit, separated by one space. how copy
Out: 71.981 m³
